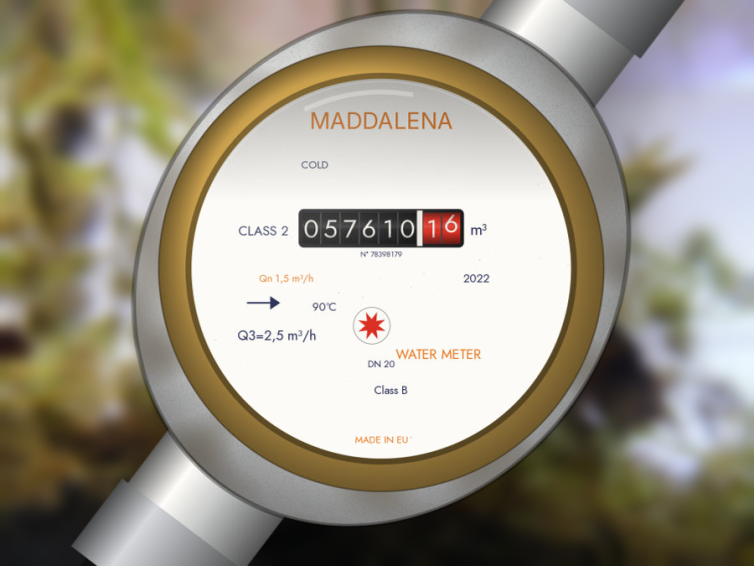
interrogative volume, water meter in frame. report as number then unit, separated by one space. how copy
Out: 57610.16 m³
